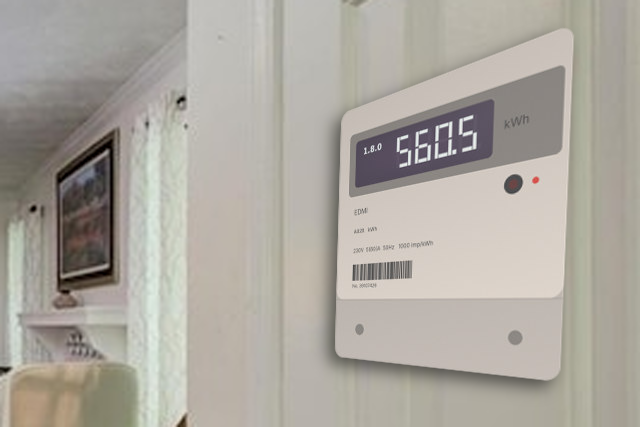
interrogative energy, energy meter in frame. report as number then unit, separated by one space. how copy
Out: 560.5 kWh
